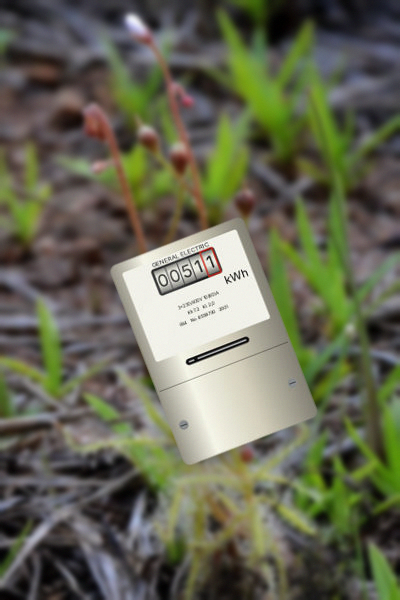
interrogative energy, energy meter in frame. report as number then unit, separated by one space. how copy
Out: 51.1 kWh
